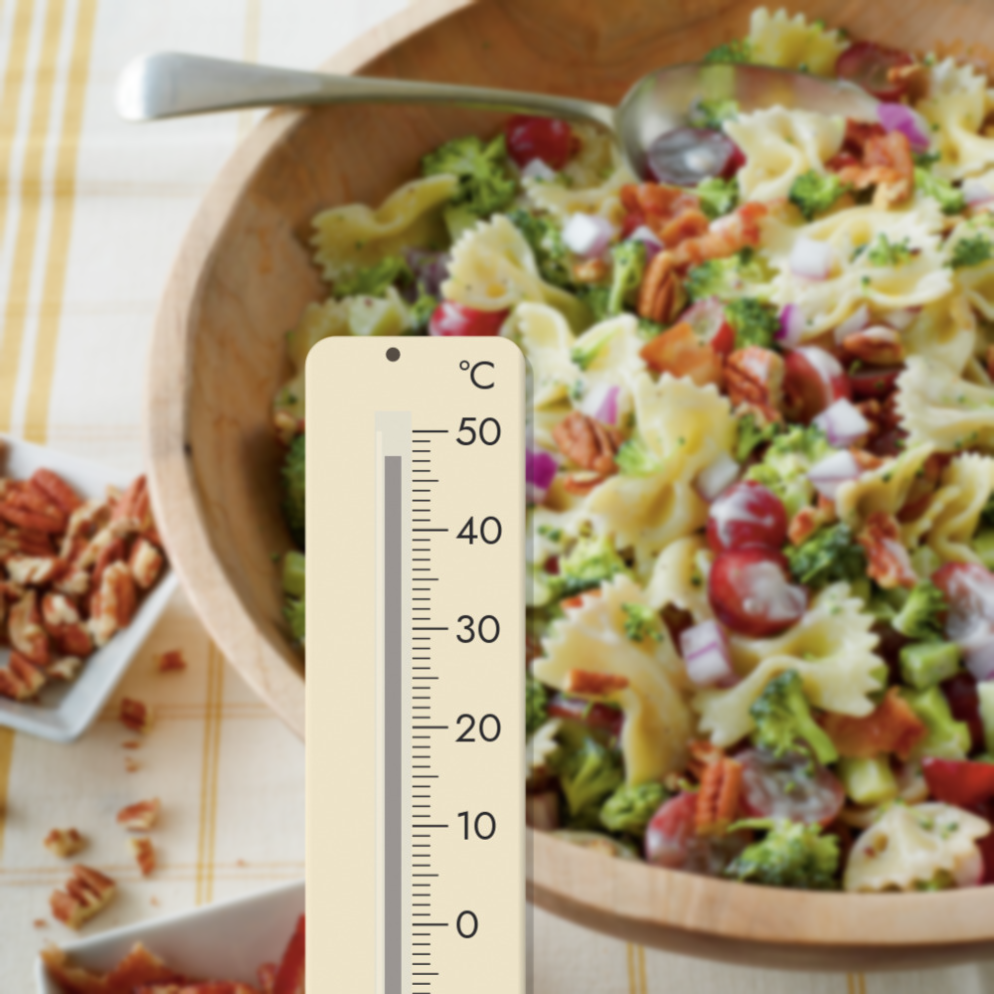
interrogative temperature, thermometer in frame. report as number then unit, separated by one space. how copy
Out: 47.5 °C
